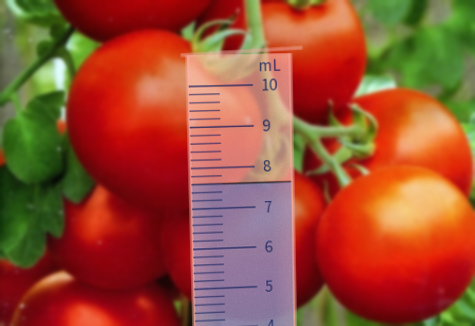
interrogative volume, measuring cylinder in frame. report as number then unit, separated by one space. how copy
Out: 7.6 mL
